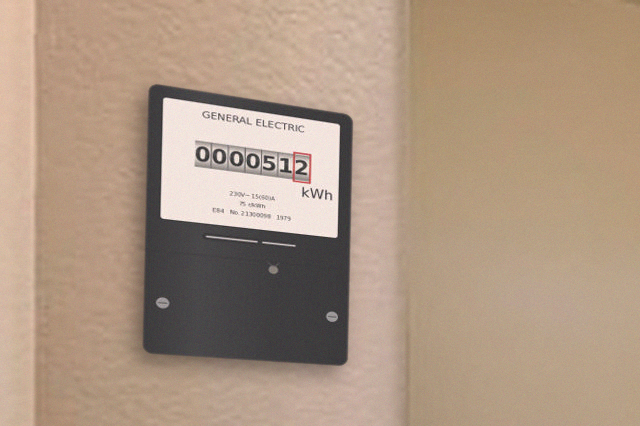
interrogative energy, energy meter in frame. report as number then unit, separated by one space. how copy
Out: 51.2 kWh
